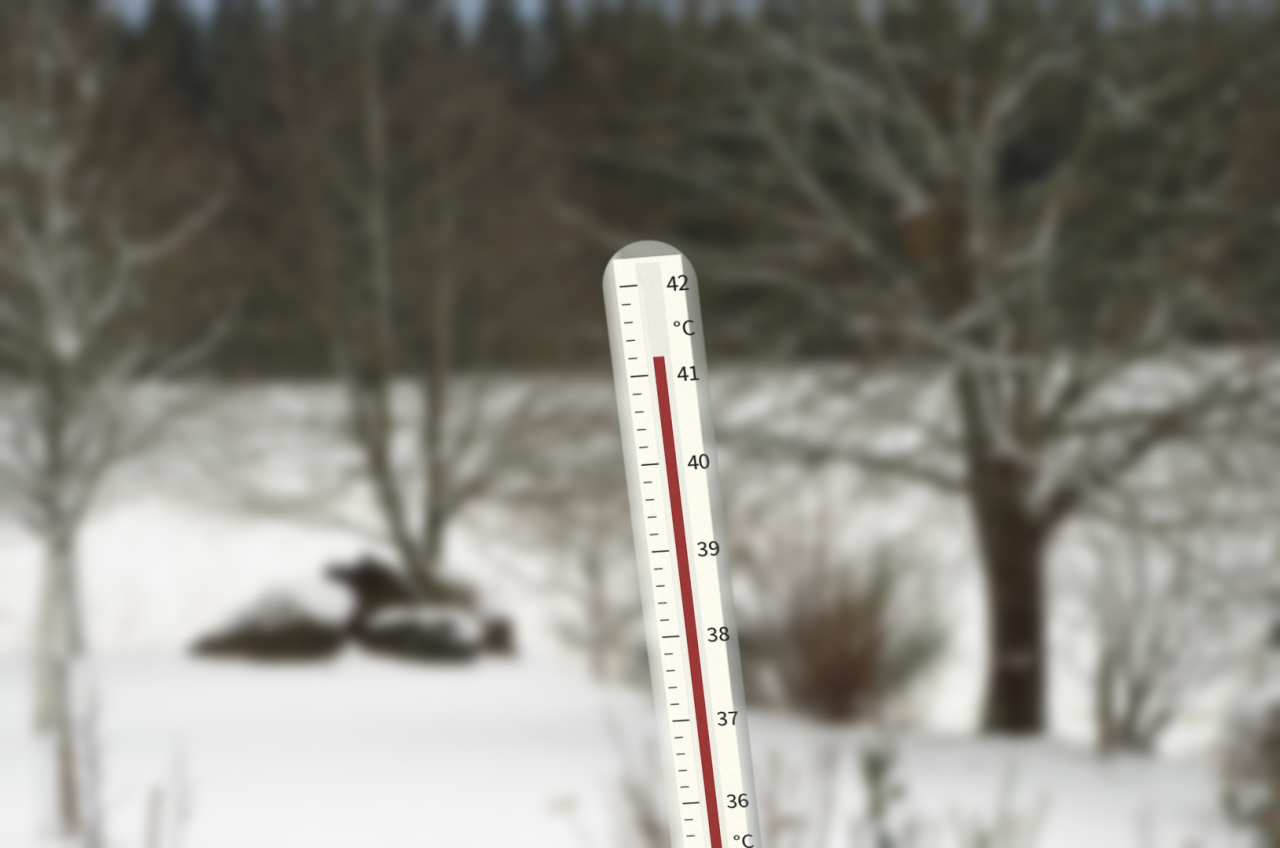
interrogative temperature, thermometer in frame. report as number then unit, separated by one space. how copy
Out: 41.2 °C
